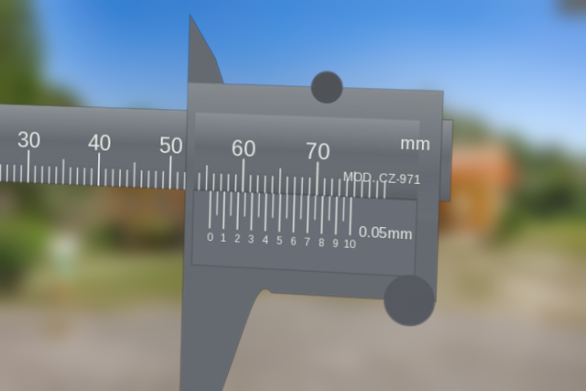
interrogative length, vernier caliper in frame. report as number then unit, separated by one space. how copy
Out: 55.6 mm
